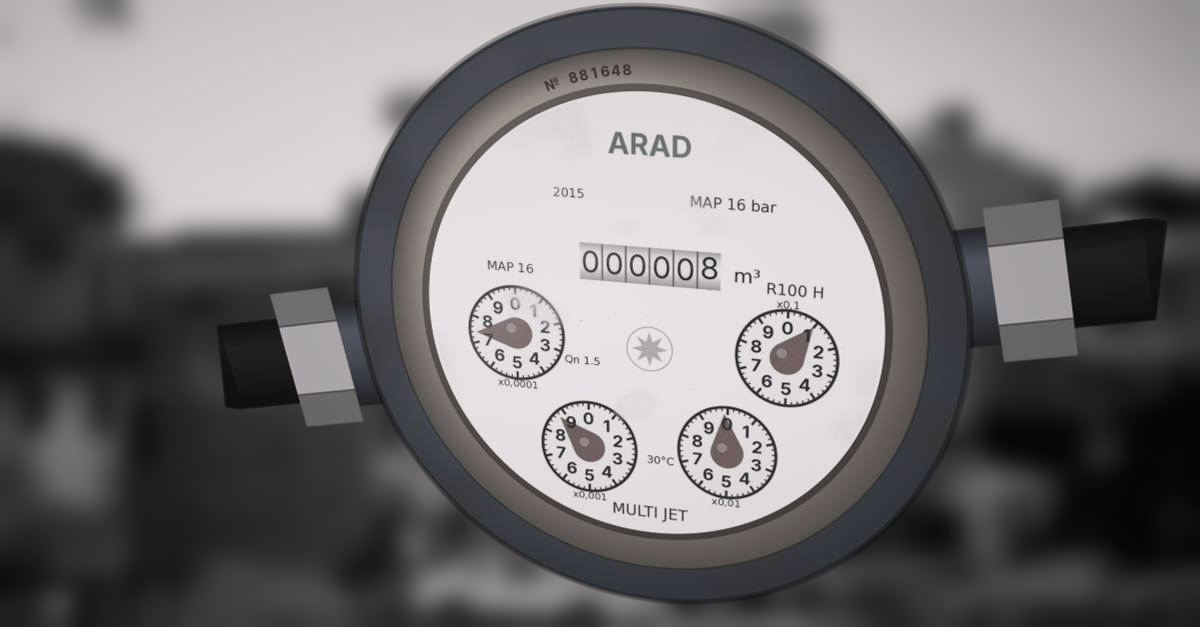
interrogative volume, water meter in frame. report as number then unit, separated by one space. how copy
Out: 8.0987 m³
